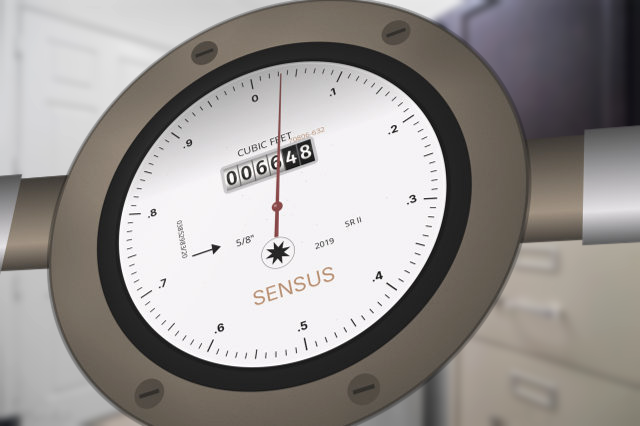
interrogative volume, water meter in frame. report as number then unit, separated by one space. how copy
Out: 6648.03 ft³
